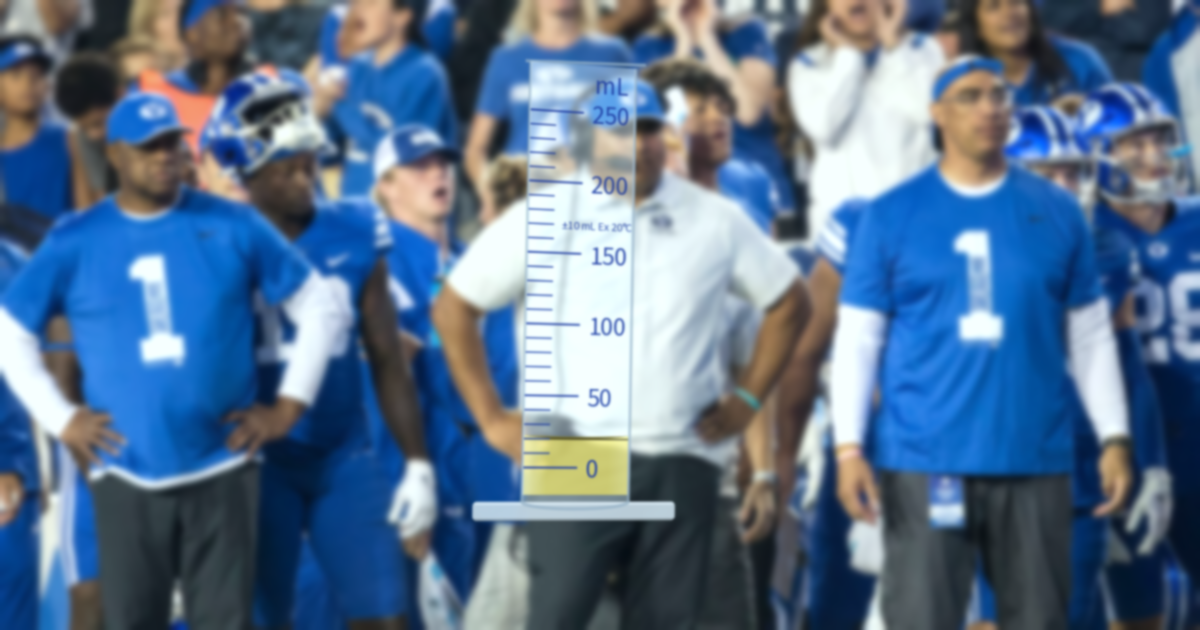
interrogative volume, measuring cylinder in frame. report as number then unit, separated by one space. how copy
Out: 20 mL
